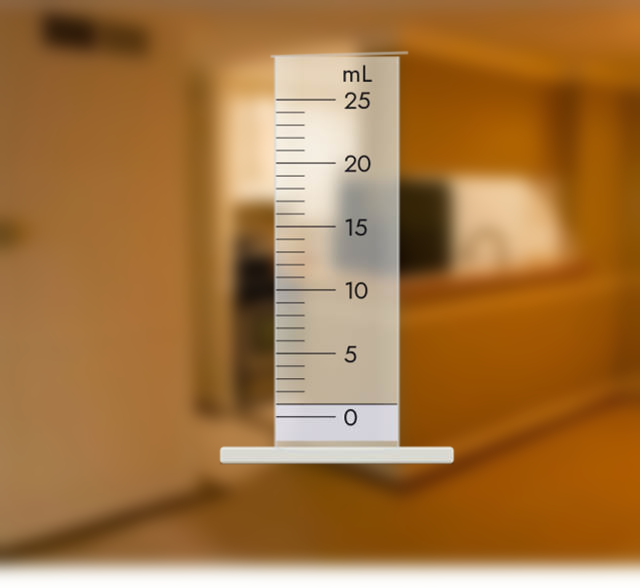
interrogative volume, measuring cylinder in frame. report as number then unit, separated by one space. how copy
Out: 1 mL
